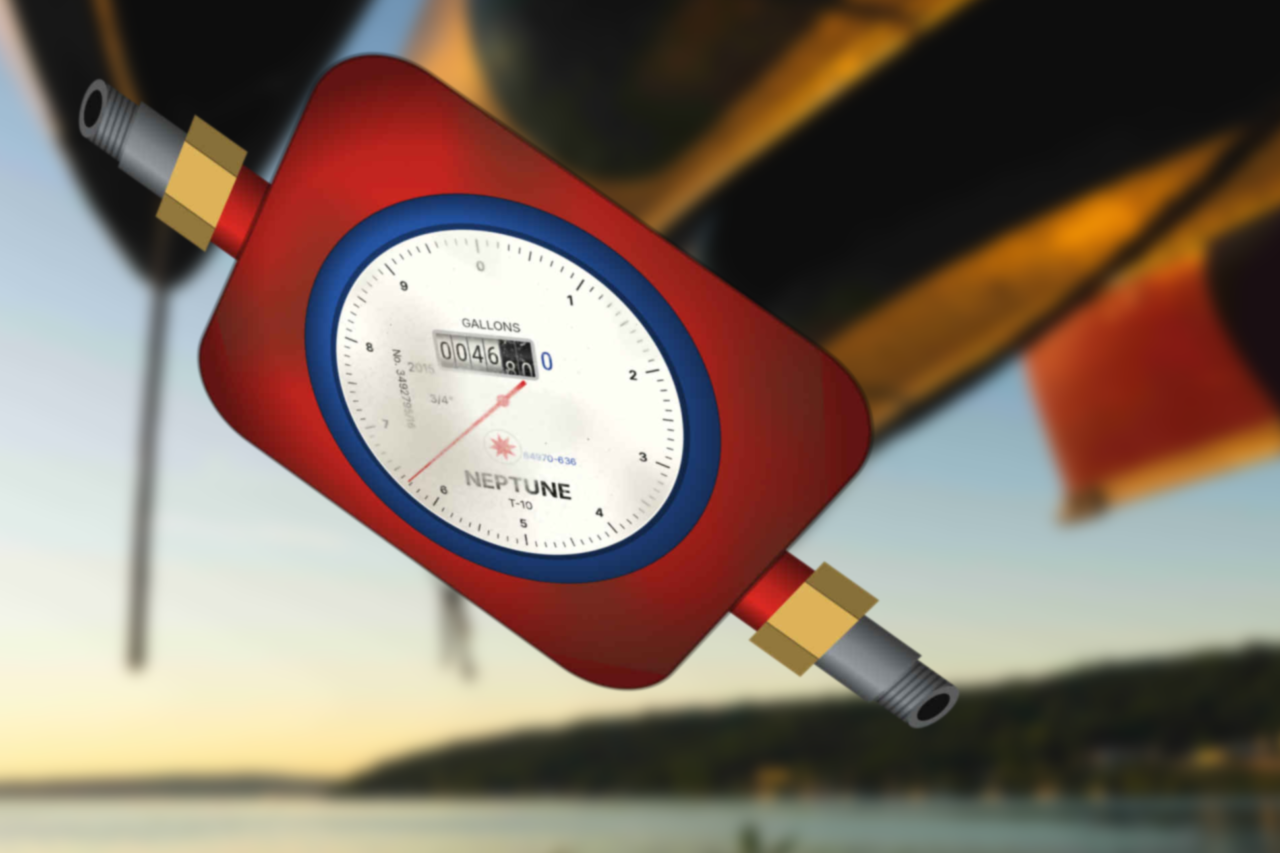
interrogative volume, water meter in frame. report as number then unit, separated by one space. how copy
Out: 46796.3 gal
